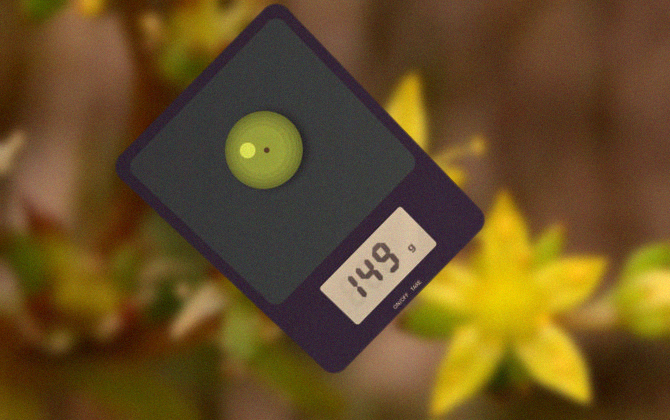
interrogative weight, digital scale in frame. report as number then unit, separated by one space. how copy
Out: 149 g
